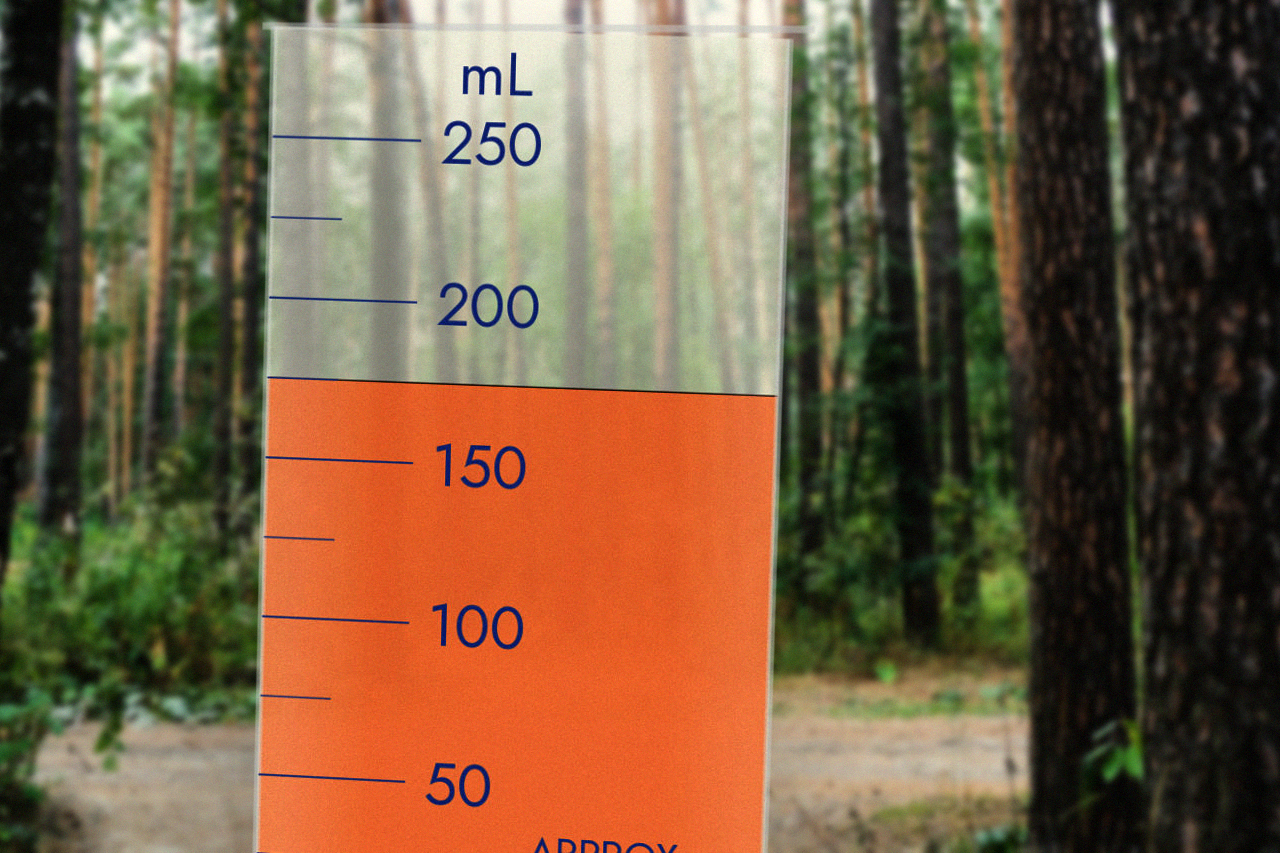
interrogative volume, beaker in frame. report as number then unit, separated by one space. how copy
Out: 175 mL
